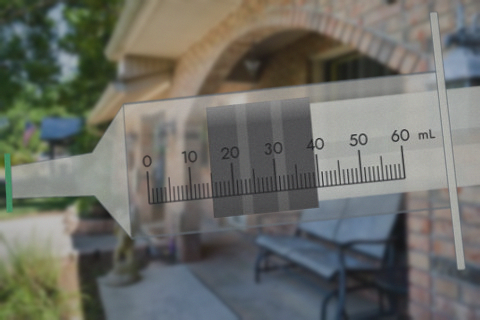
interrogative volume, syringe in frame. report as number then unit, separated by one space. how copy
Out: 15 mL
